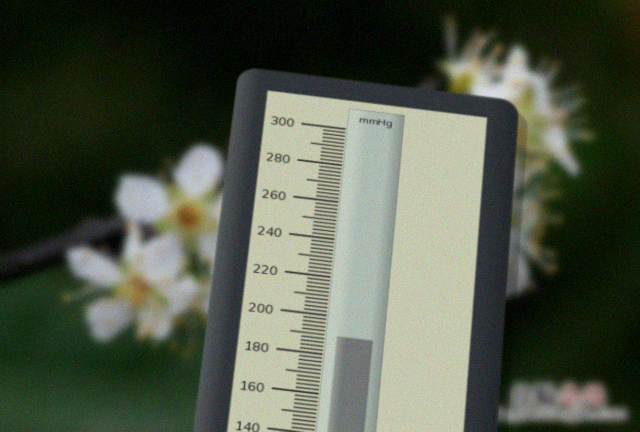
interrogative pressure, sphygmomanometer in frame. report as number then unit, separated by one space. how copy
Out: 190 mmHg
